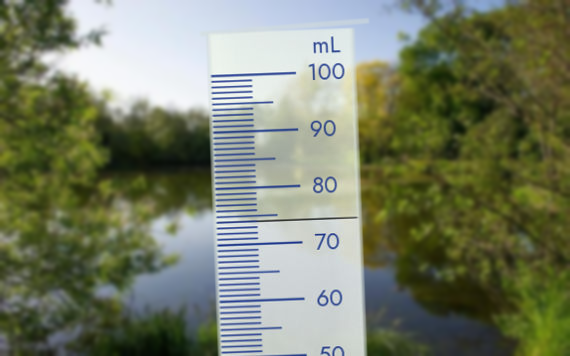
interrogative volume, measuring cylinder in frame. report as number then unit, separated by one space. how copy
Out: 74 mL
